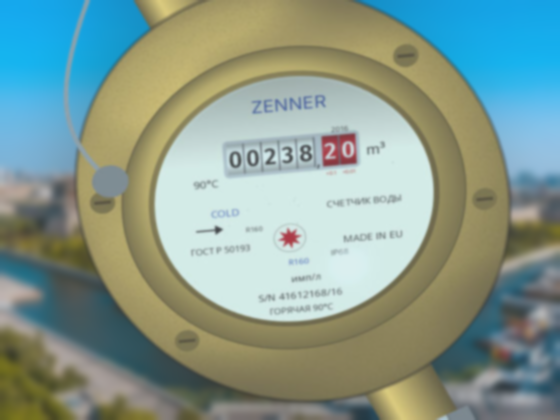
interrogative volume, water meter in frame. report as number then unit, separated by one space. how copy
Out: 238.20 m³
